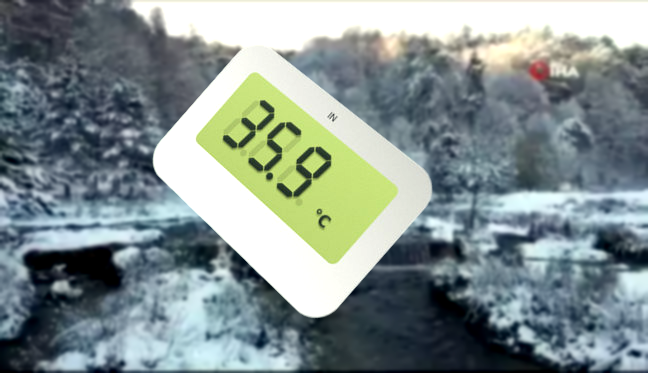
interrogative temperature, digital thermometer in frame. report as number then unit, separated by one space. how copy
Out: 35.9 °C
